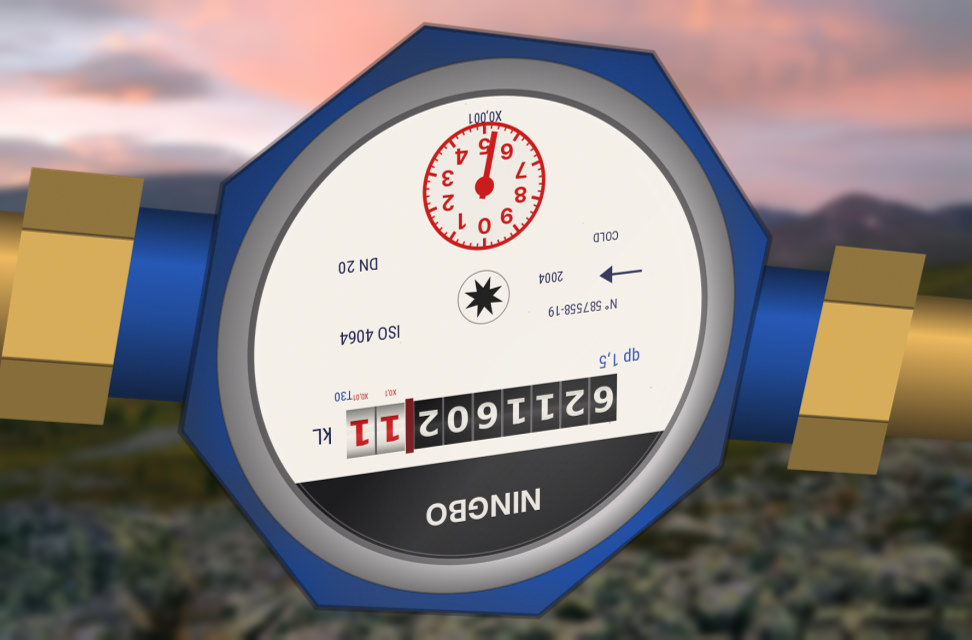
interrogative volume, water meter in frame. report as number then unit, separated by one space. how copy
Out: 6211602.115 kL
